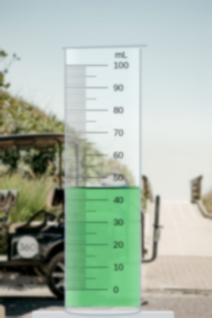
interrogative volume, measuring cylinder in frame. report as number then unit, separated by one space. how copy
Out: 45 mL
